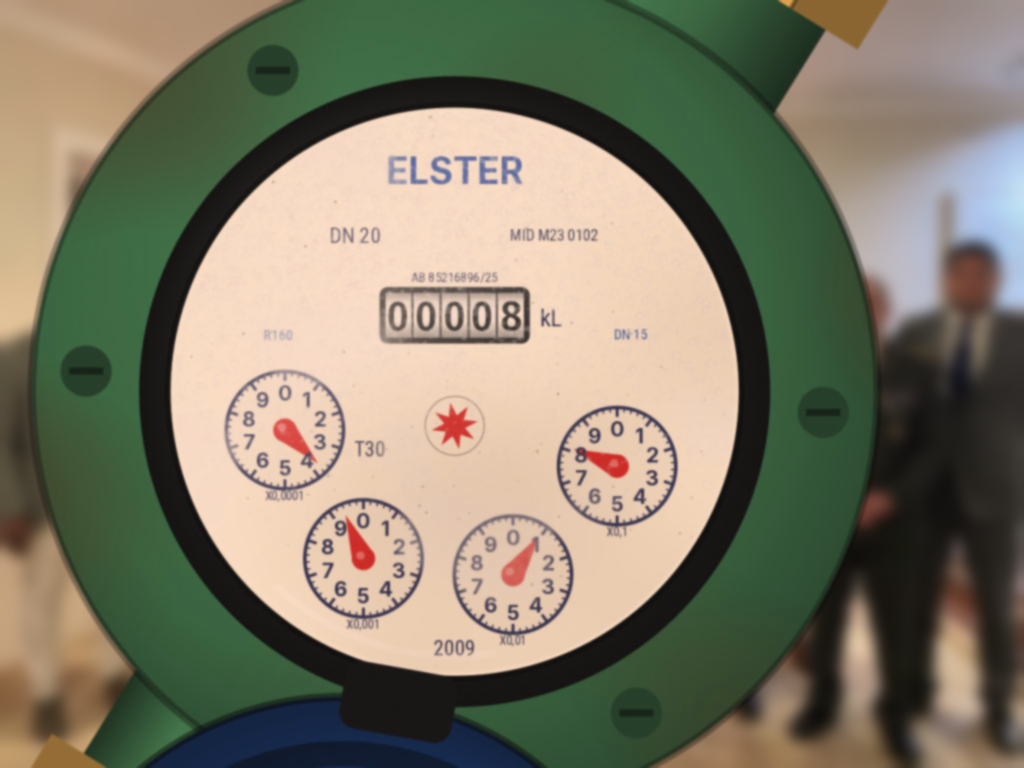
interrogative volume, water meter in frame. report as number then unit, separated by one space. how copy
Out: 8.8093 kL
